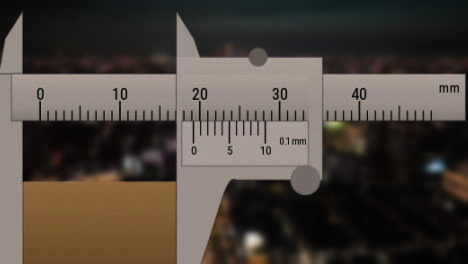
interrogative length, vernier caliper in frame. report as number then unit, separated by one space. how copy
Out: 19.2 mm
